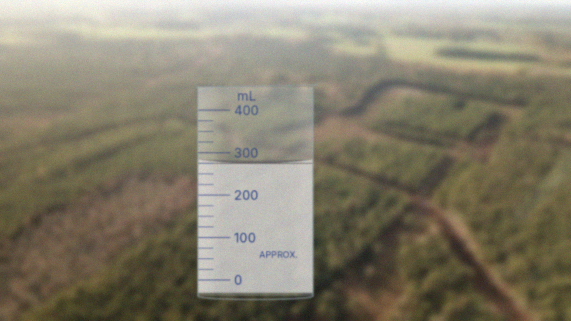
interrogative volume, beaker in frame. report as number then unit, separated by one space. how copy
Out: 275 mL
